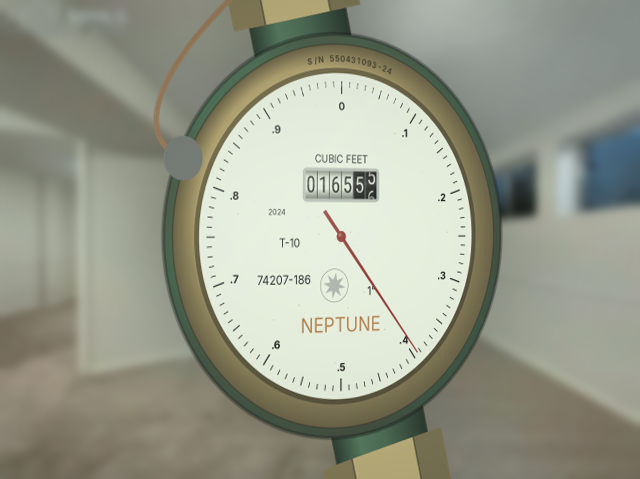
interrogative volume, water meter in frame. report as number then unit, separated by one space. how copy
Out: 16555.39 ft³
